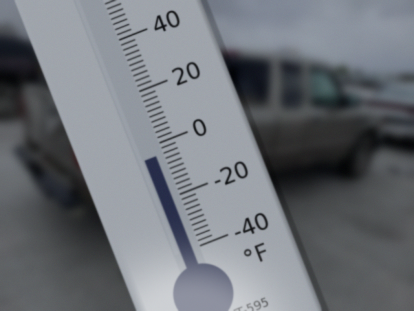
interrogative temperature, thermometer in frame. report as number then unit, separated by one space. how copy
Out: -4 °F
